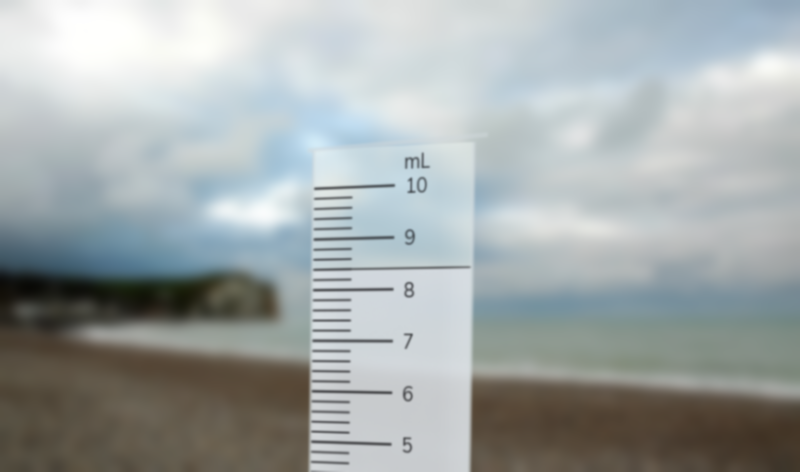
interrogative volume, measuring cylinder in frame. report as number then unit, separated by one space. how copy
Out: 8.4 mL
